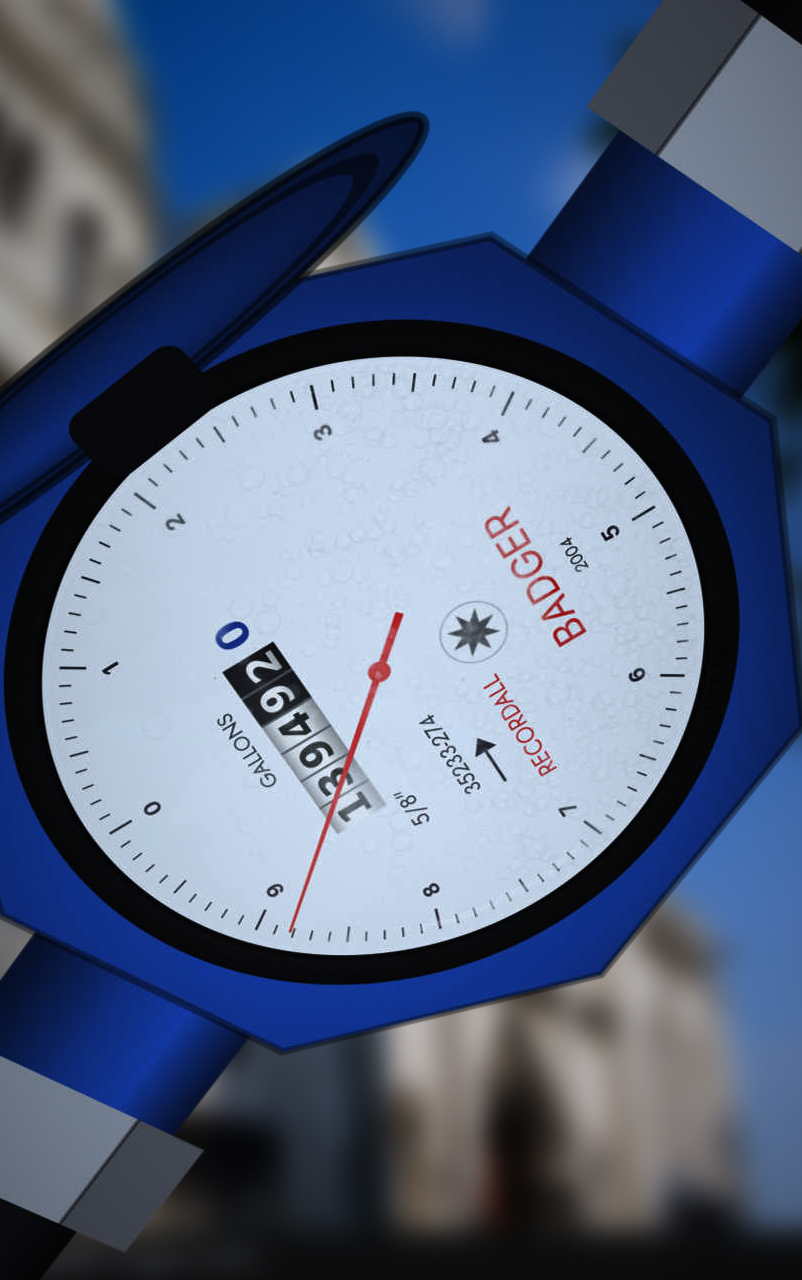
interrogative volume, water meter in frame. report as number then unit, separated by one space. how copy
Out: 1394918.8 gal
